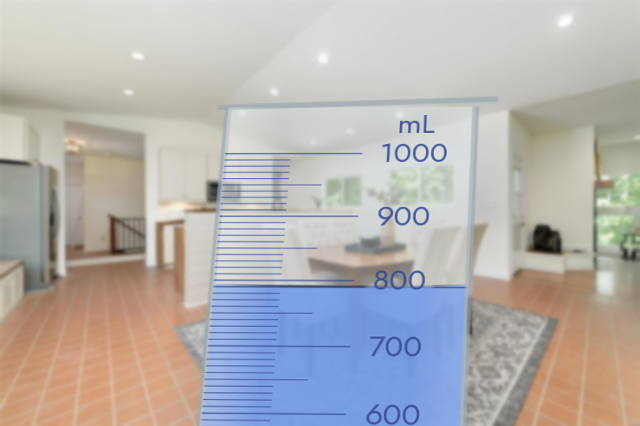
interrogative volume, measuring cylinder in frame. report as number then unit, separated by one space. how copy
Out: 790 mL
